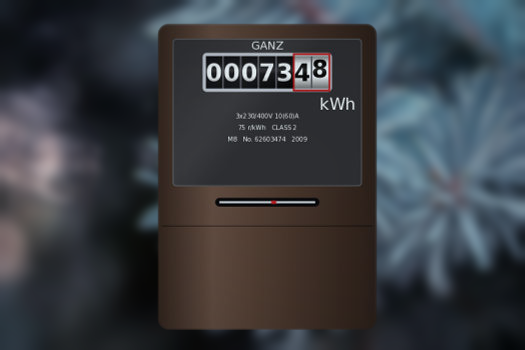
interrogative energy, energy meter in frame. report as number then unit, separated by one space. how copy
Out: 73.48 kWh
